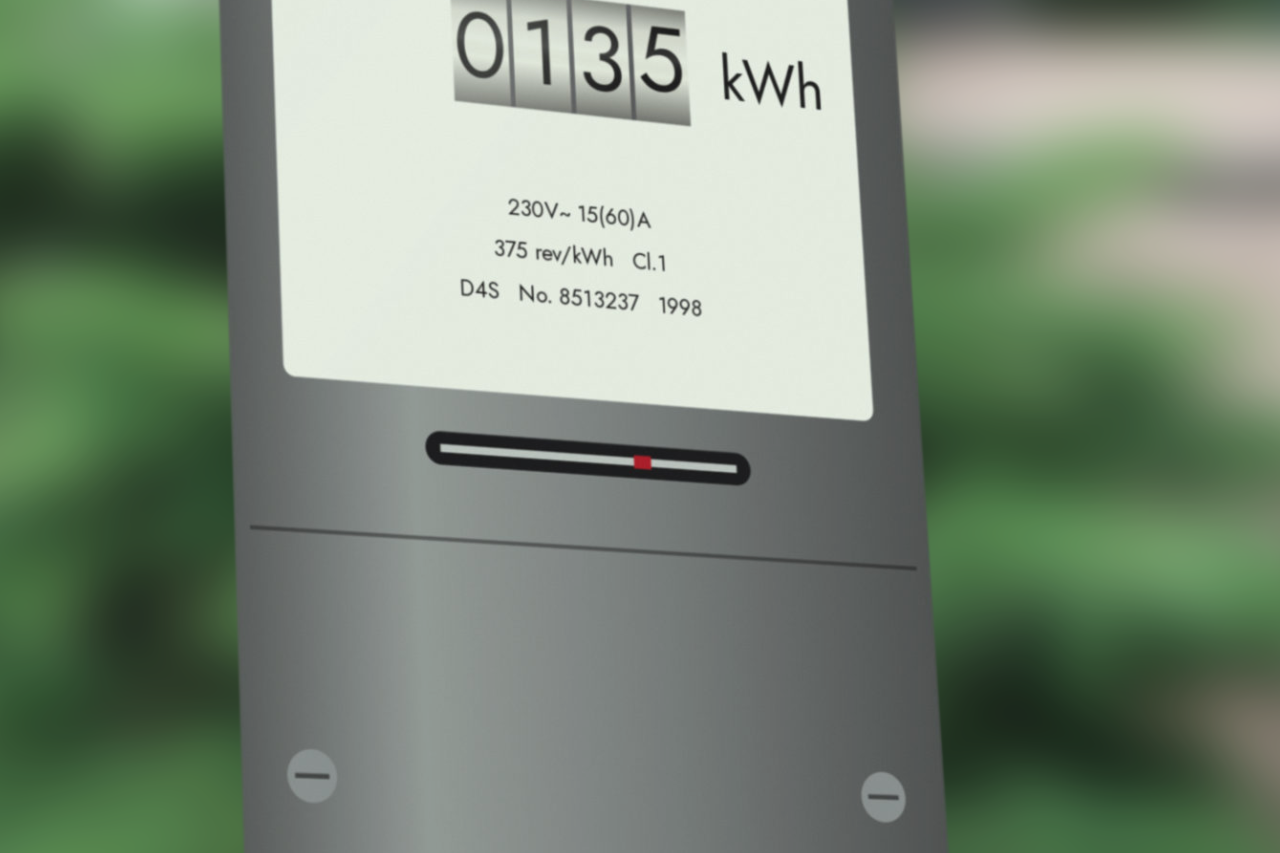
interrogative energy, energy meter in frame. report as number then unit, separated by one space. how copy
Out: 135 kWh
